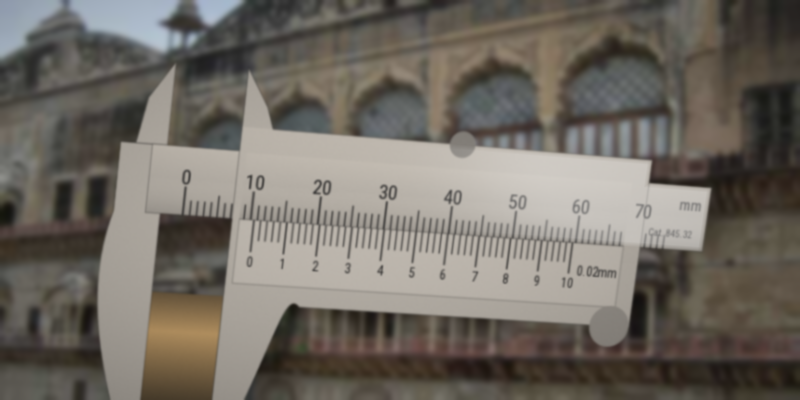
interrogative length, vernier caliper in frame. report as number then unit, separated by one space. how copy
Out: 10.5 mm
